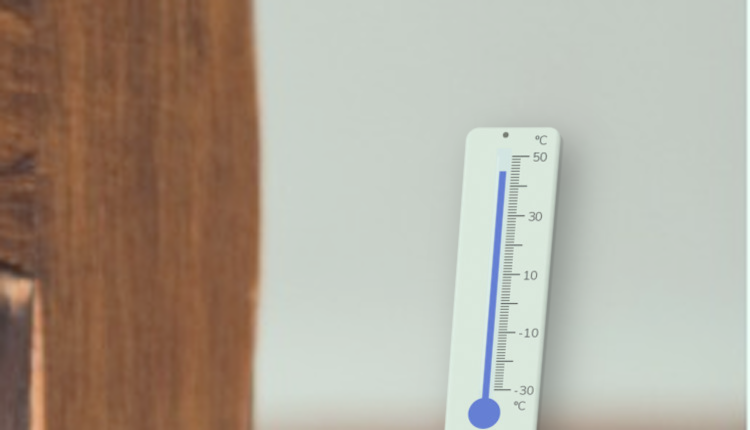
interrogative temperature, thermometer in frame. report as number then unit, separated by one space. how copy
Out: 45 °C
